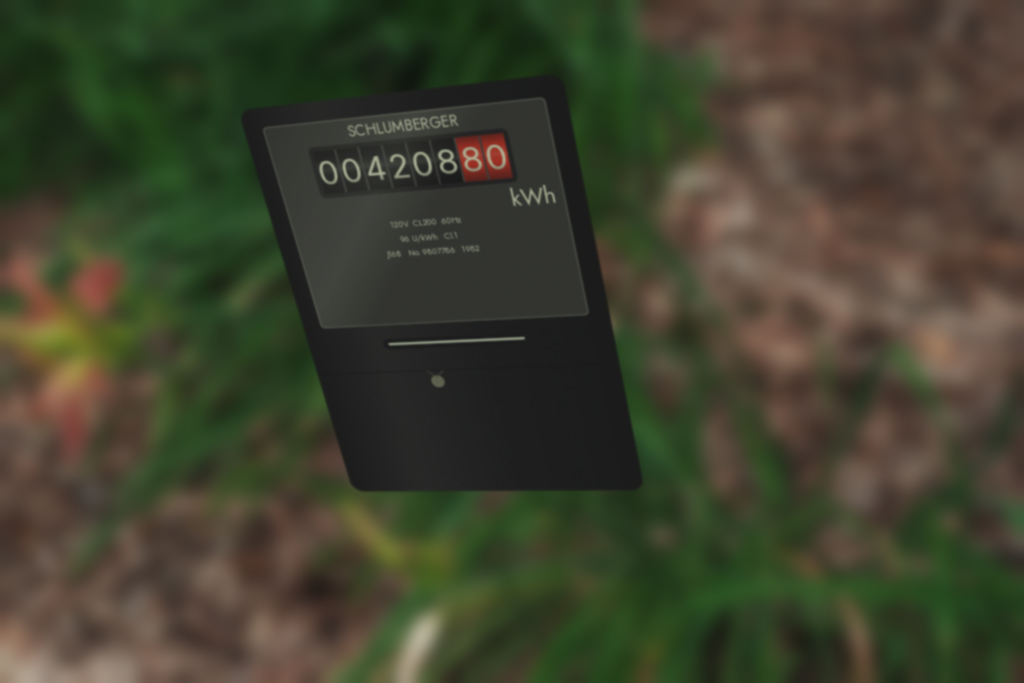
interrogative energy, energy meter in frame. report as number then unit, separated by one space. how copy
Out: 4208.80 kWh
